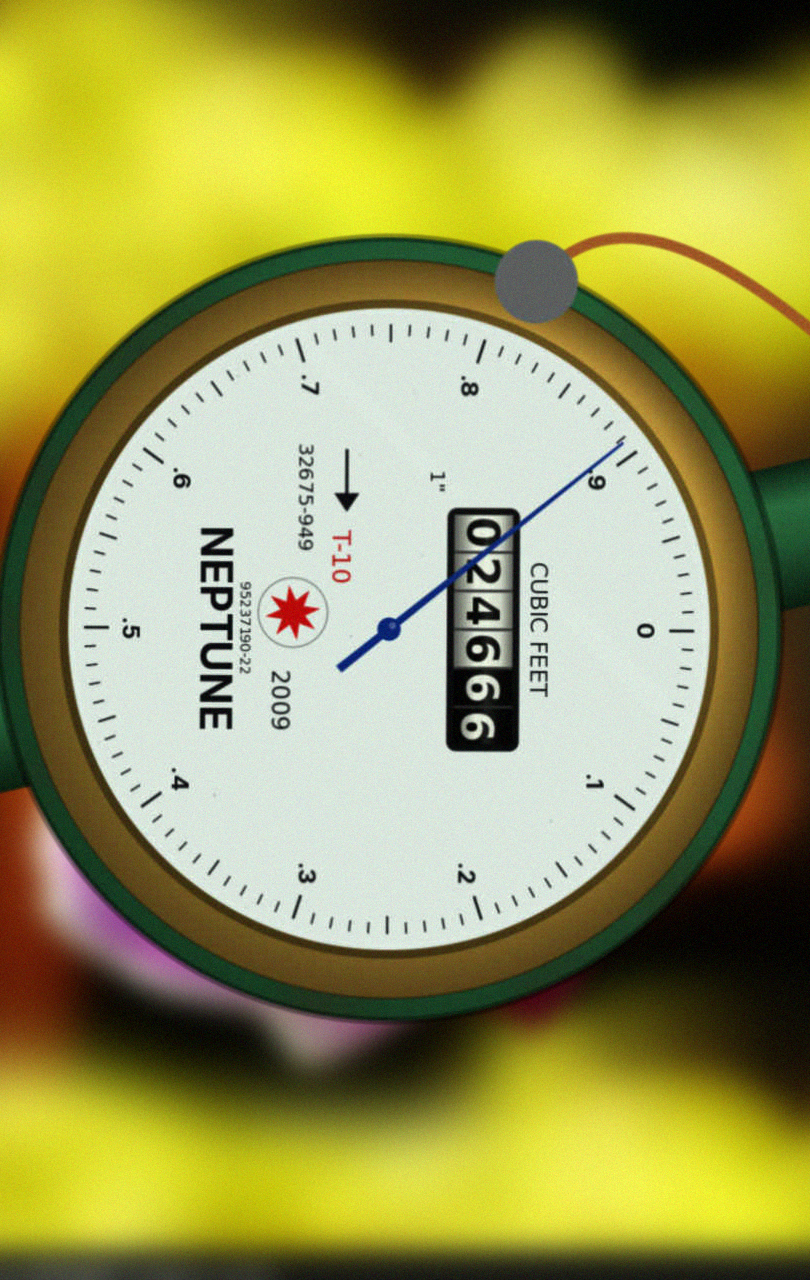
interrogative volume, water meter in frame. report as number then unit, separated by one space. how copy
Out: 24665.89 ft³
